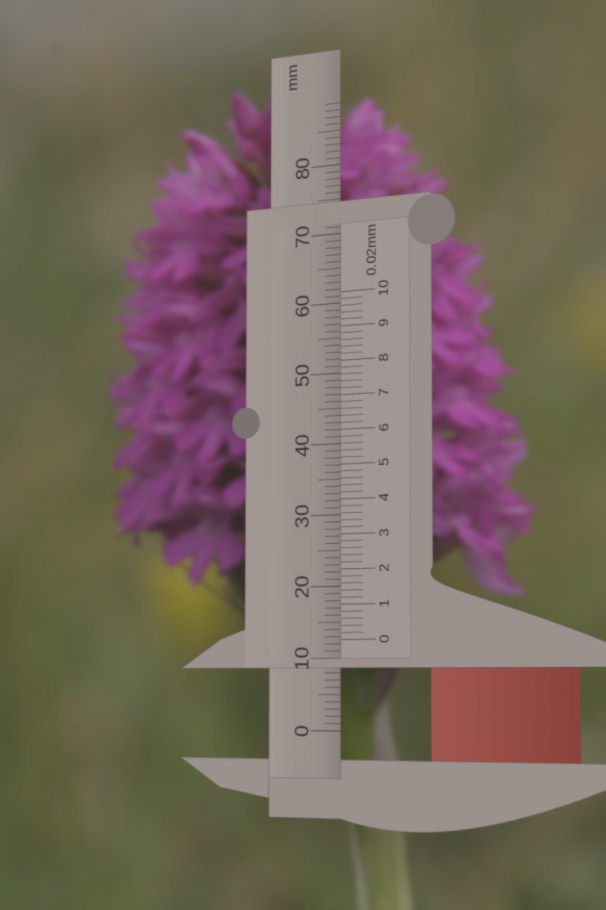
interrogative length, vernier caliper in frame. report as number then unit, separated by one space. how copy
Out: 12.6 mm
